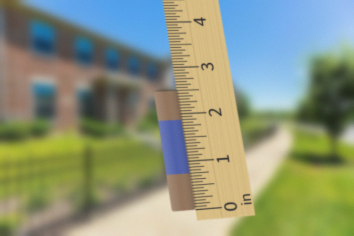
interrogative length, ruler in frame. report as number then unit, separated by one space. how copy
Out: 2.5 in
